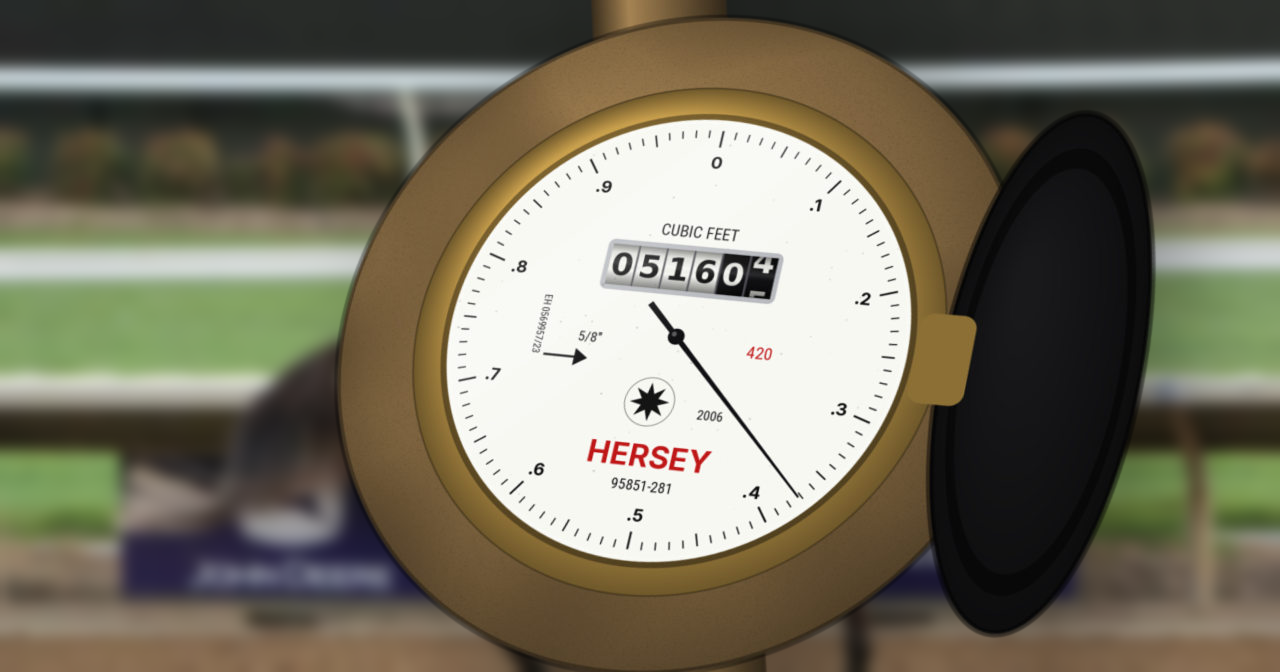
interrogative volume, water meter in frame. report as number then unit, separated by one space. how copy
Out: 51604.37 ft³
